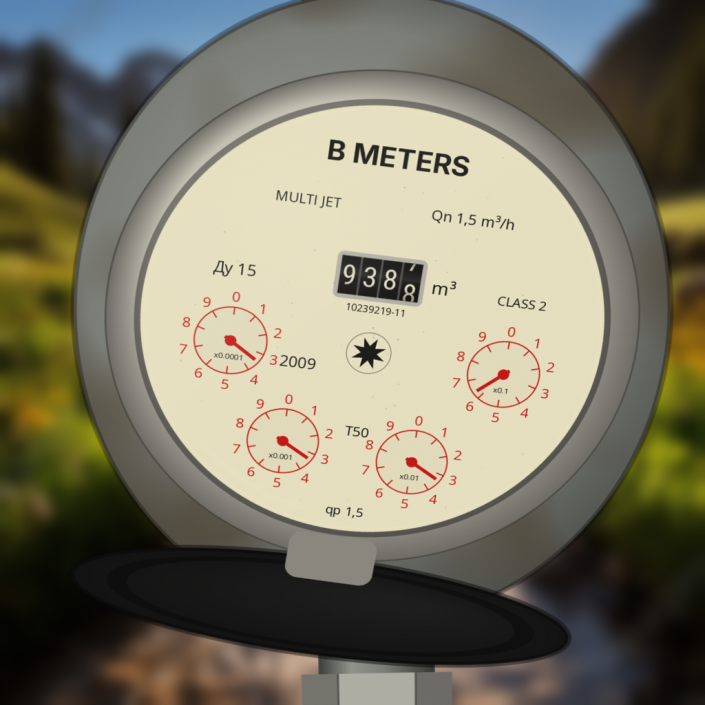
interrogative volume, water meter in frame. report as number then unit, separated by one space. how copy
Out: 9387.6333 m³
